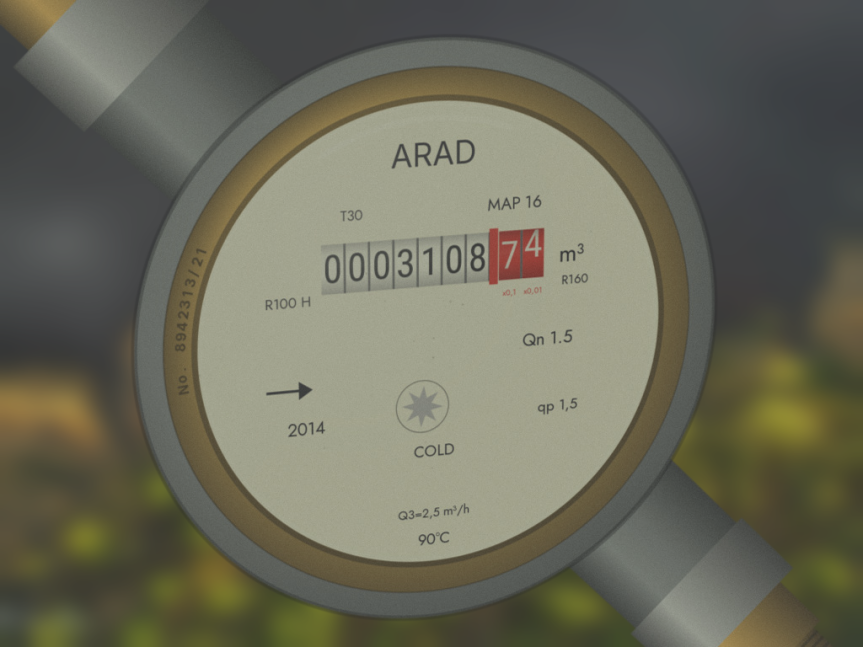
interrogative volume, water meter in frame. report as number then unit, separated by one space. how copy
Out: 3108.74 m³
